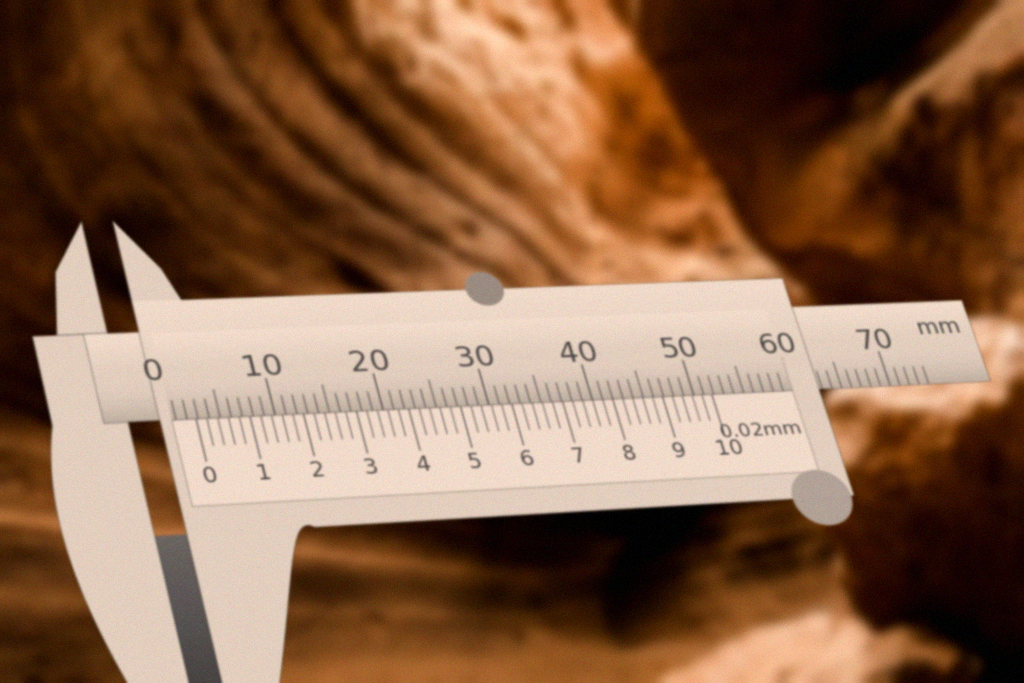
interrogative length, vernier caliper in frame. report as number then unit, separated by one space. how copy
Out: 2.8 mm
